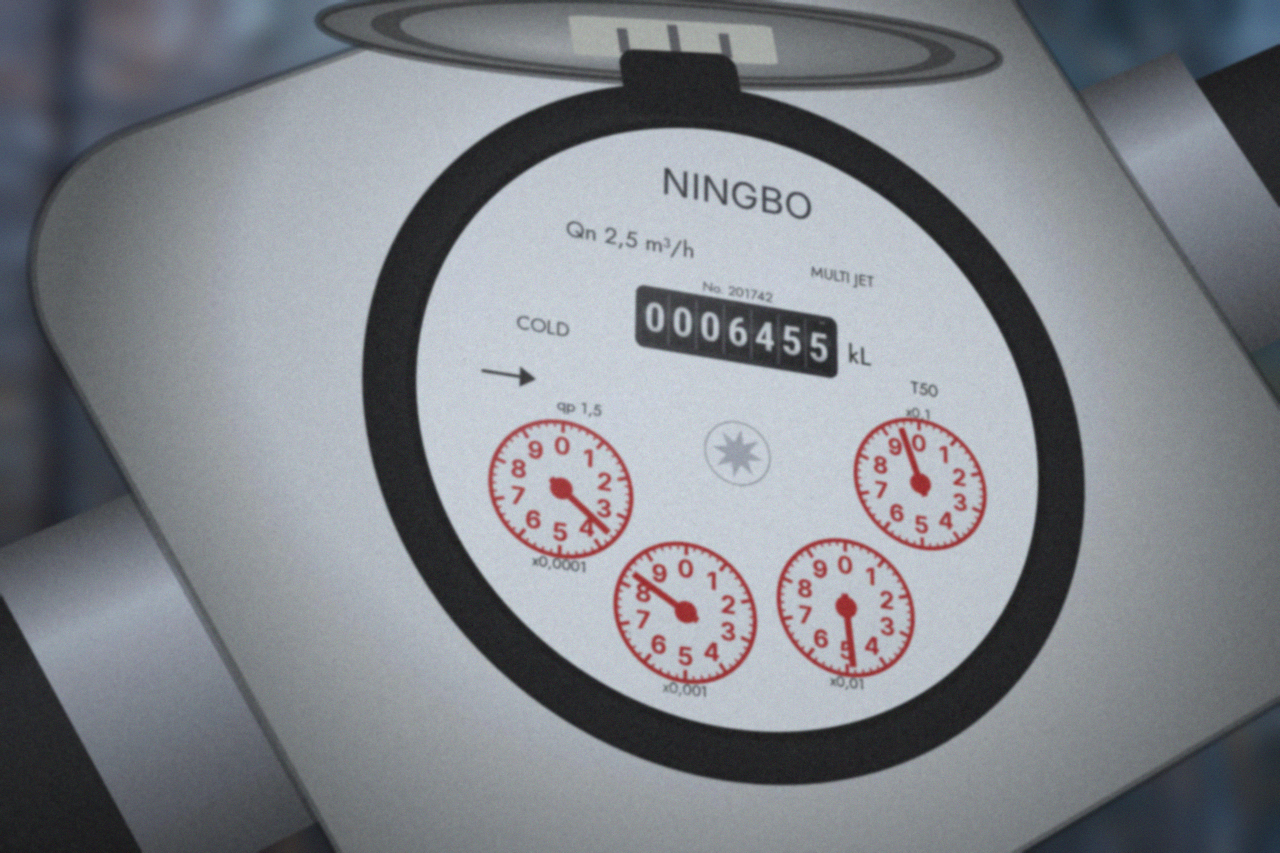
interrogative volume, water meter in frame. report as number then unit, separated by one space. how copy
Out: 6454.9483 kL
